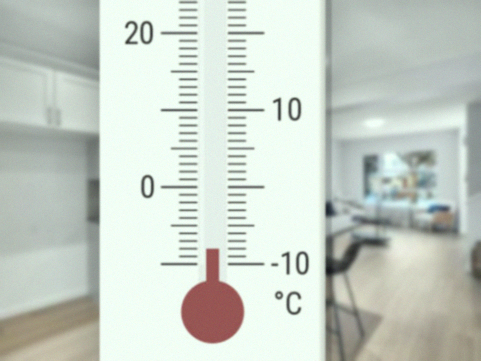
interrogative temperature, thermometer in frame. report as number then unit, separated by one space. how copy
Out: -8 °C
